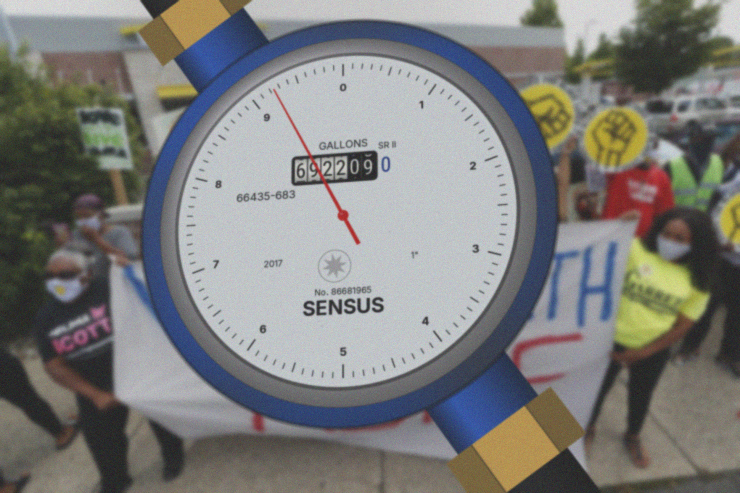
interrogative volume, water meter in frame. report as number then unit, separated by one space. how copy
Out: 6922089.2 gal
